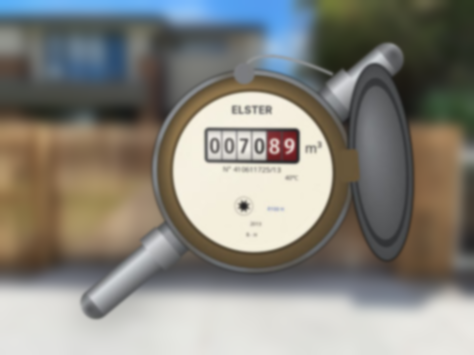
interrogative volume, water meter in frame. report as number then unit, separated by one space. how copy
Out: 70.89 m³
